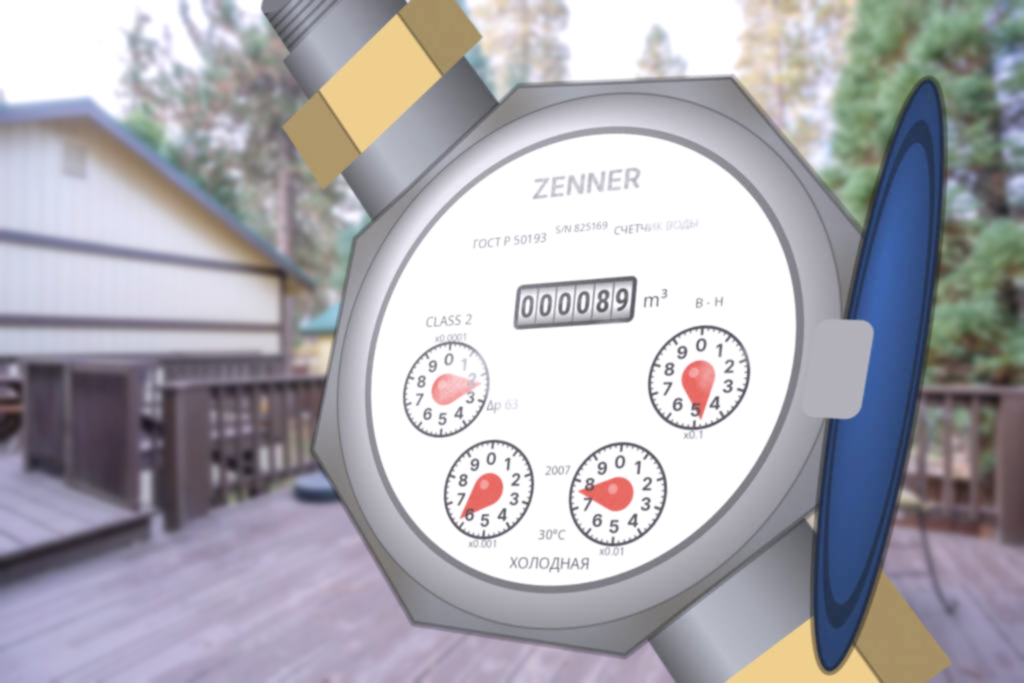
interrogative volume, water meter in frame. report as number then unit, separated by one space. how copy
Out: 89.4762 m³
